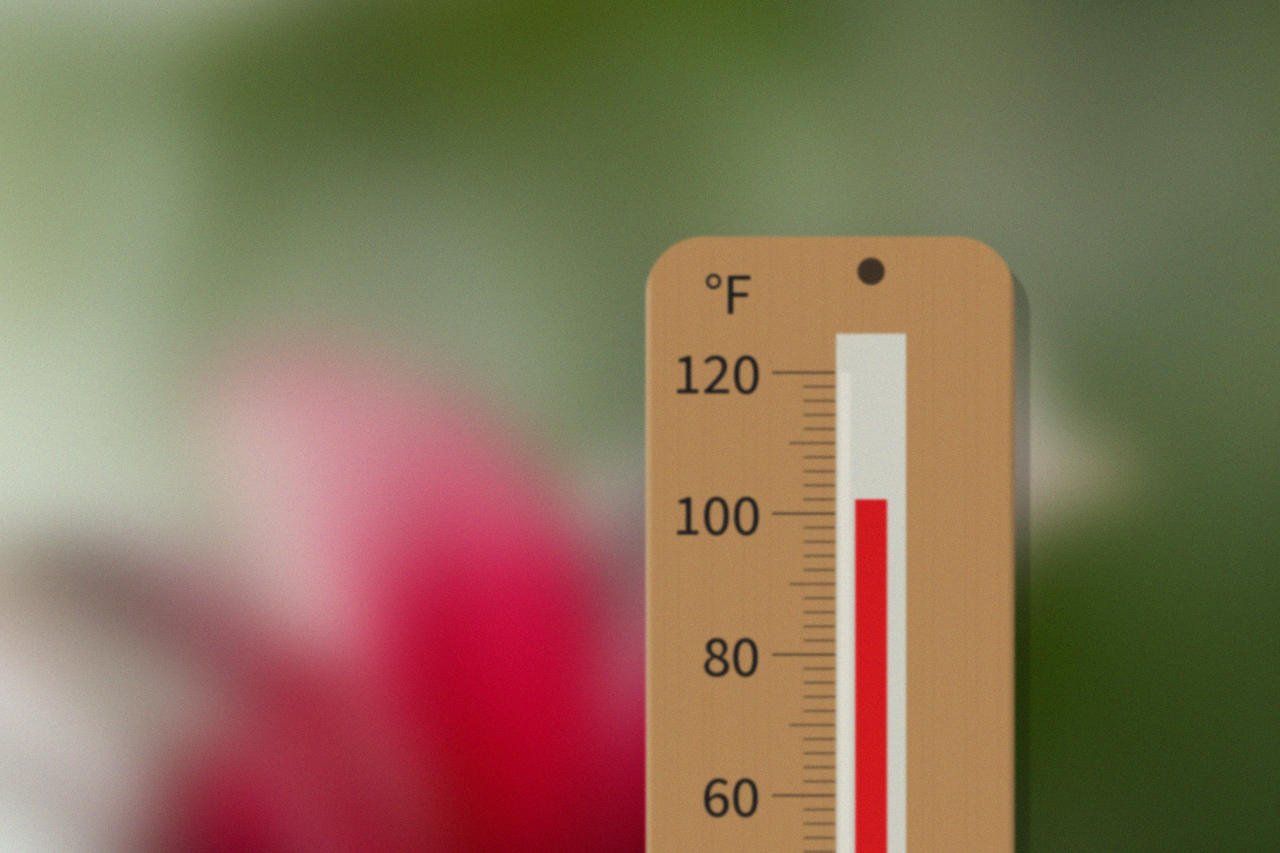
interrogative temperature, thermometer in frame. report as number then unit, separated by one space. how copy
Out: 102 °F
